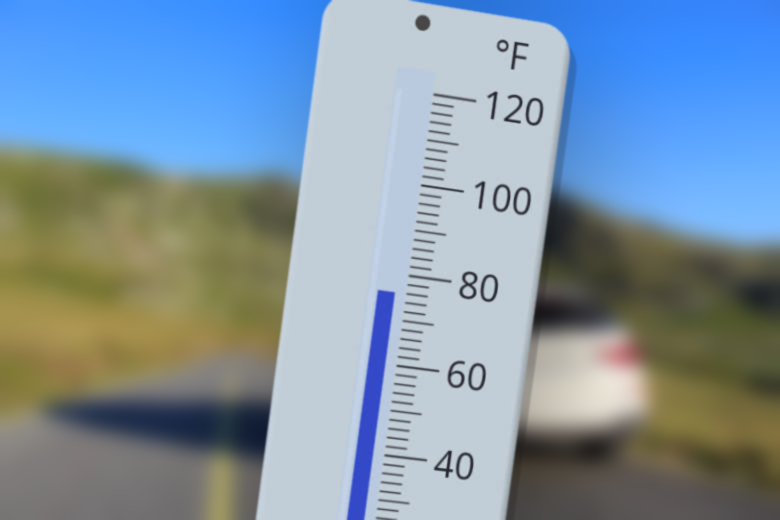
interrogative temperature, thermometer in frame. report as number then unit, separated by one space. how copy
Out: 76 °F
